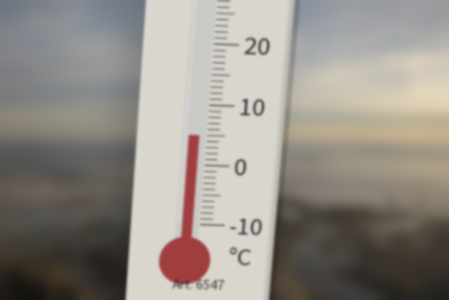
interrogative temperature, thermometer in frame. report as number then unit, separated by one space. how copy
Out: 5 °C
